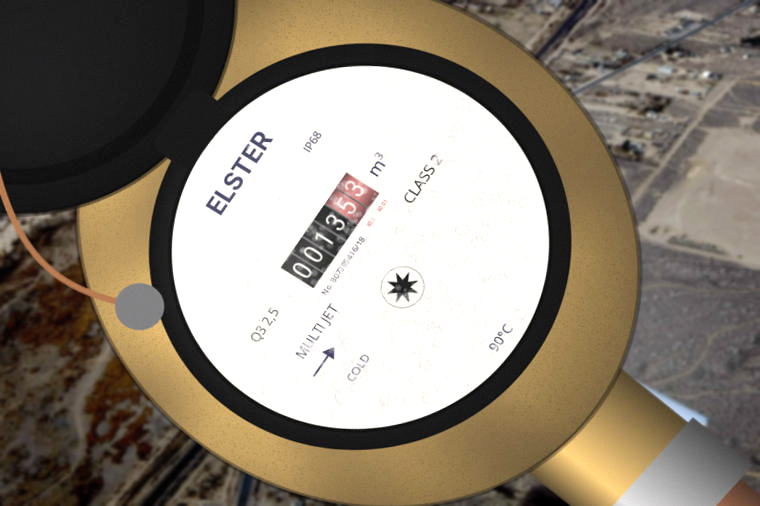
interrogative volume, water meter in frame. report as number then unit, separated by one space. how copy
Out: 13.53 m³
